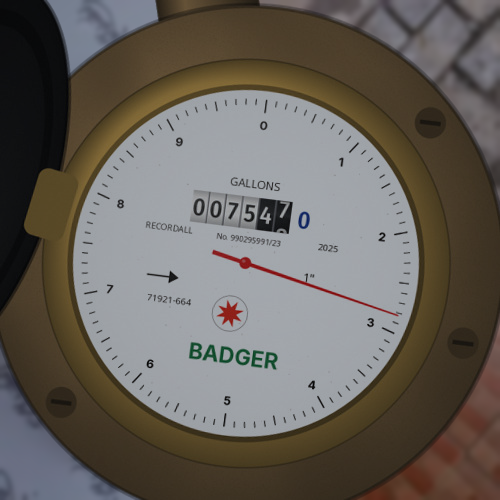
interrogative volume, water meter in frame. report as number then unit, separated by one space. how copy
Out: 75472.8 gal
